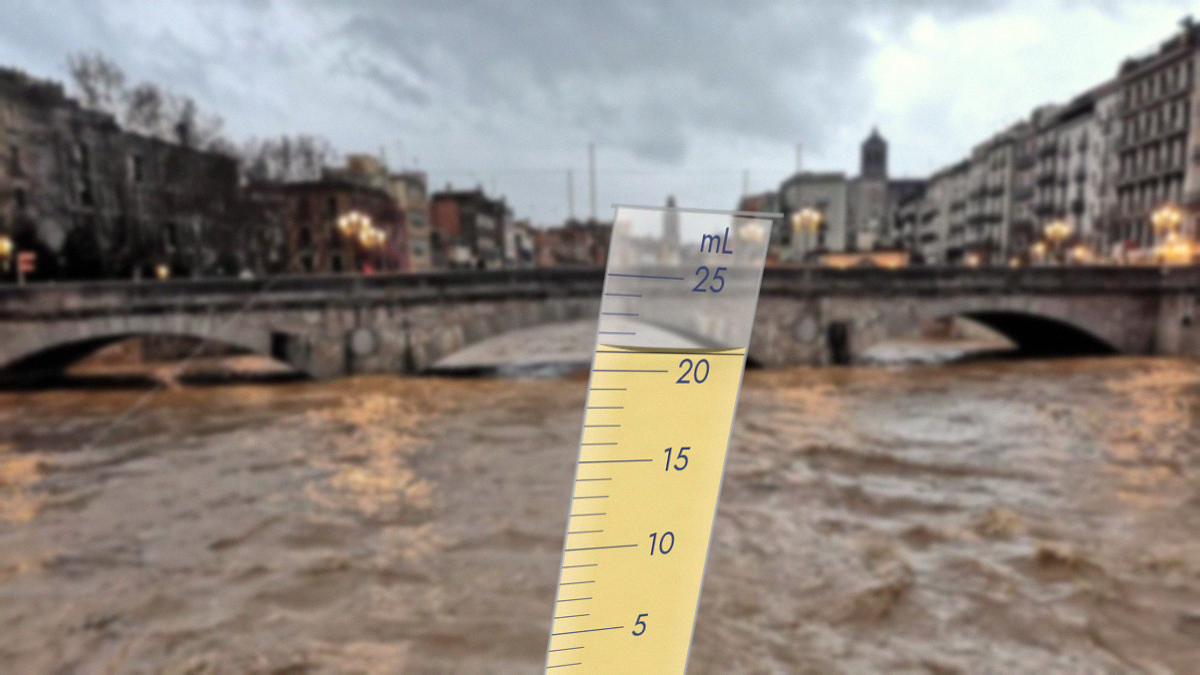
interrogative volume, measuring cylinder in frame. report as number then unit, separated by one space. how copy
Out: 21 mL
